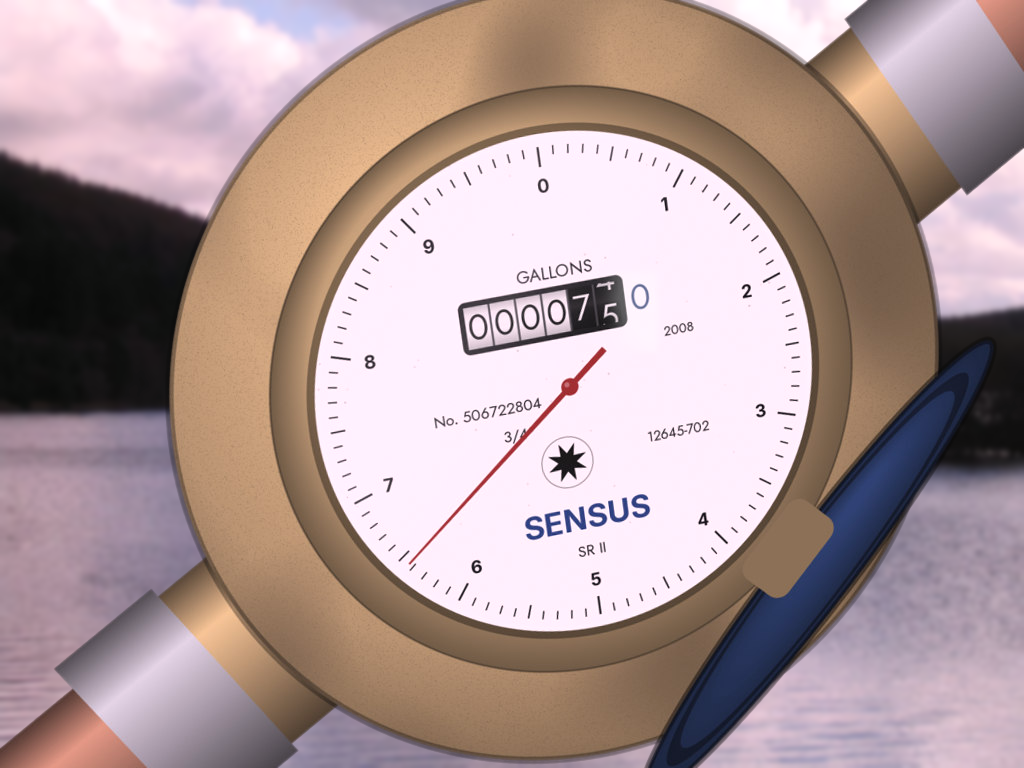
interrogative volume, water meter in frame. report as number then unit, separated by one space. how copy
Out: 746.4 gal
